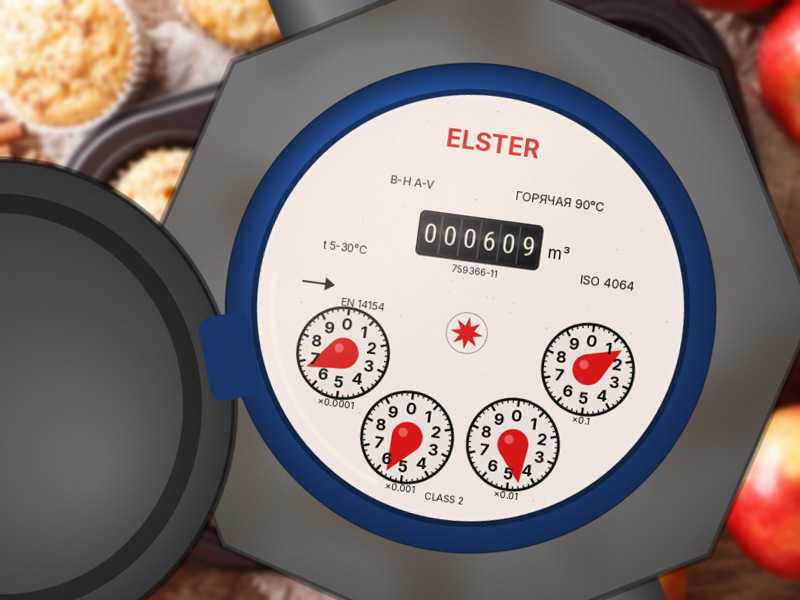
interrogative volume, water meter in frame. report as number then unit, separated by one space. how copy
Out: 609.1456 m³
